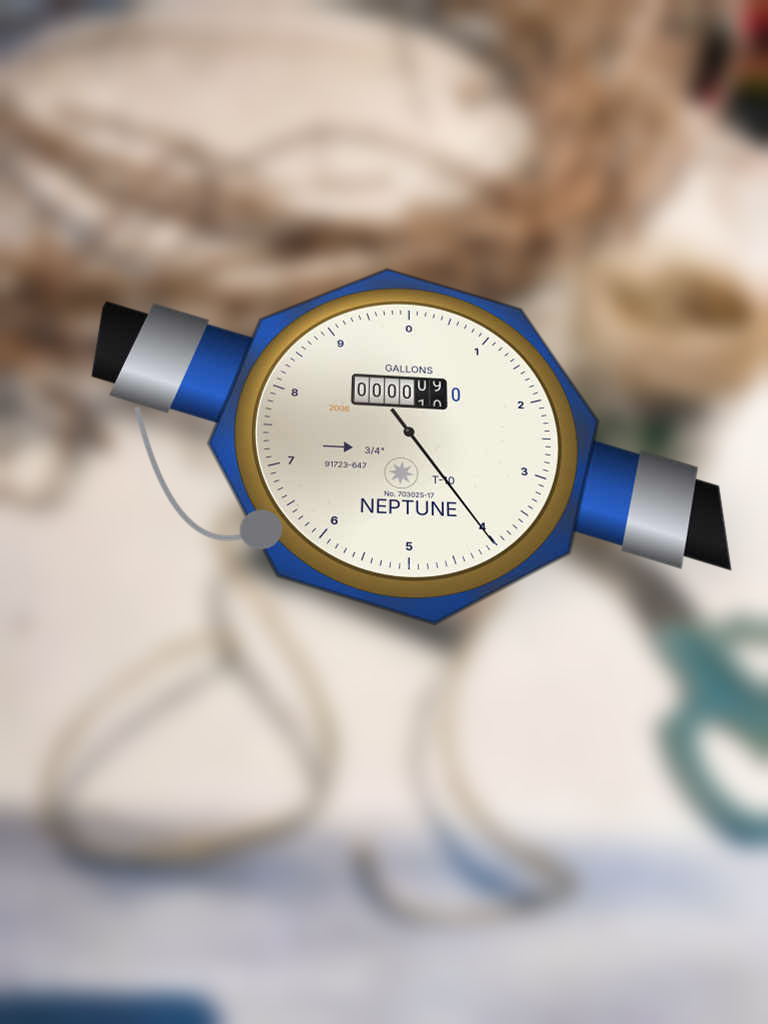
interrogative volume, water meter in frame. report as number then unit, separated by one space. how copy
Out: 94.0 gal
